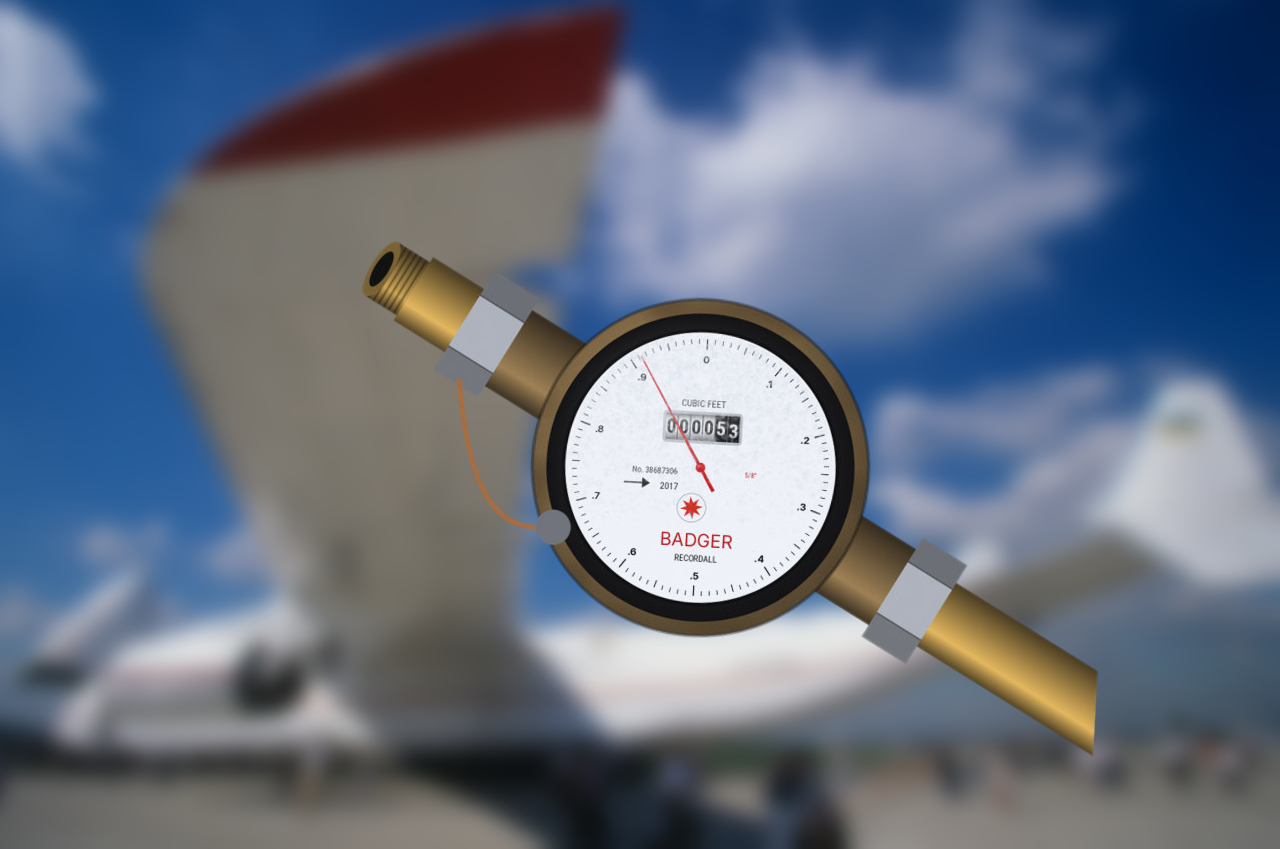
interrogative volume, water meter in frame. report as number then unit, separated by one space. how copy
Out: 52.91 ft³
